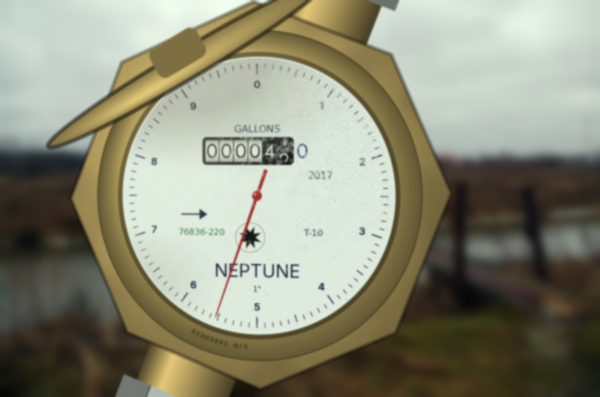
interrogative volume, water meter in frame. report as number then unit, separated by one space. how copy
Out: 415.5 gal
